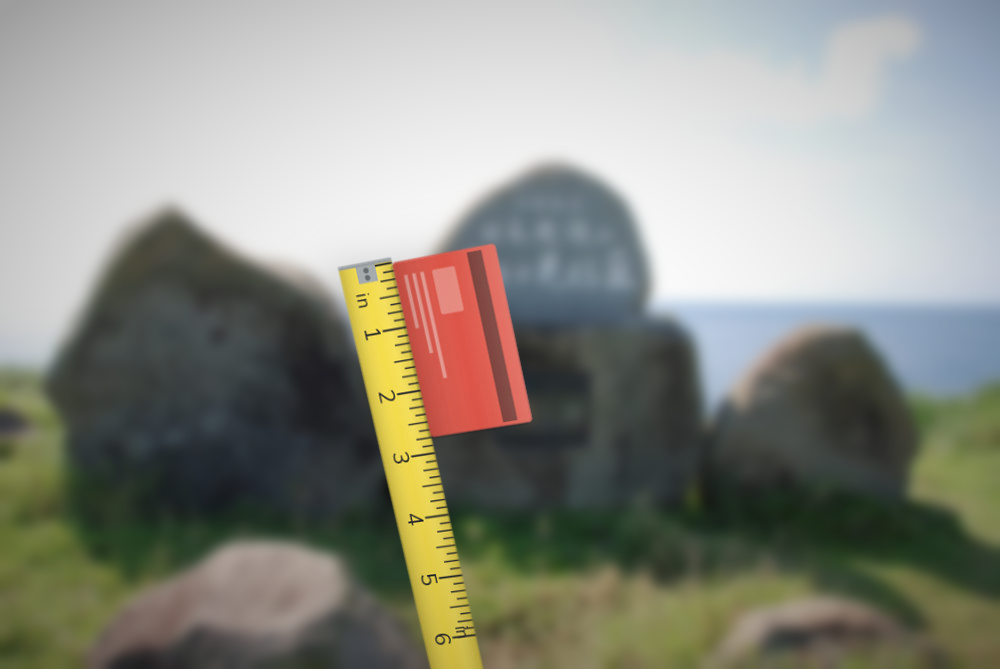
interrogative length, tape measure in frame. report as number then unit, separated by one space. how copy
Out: 2.75 in
